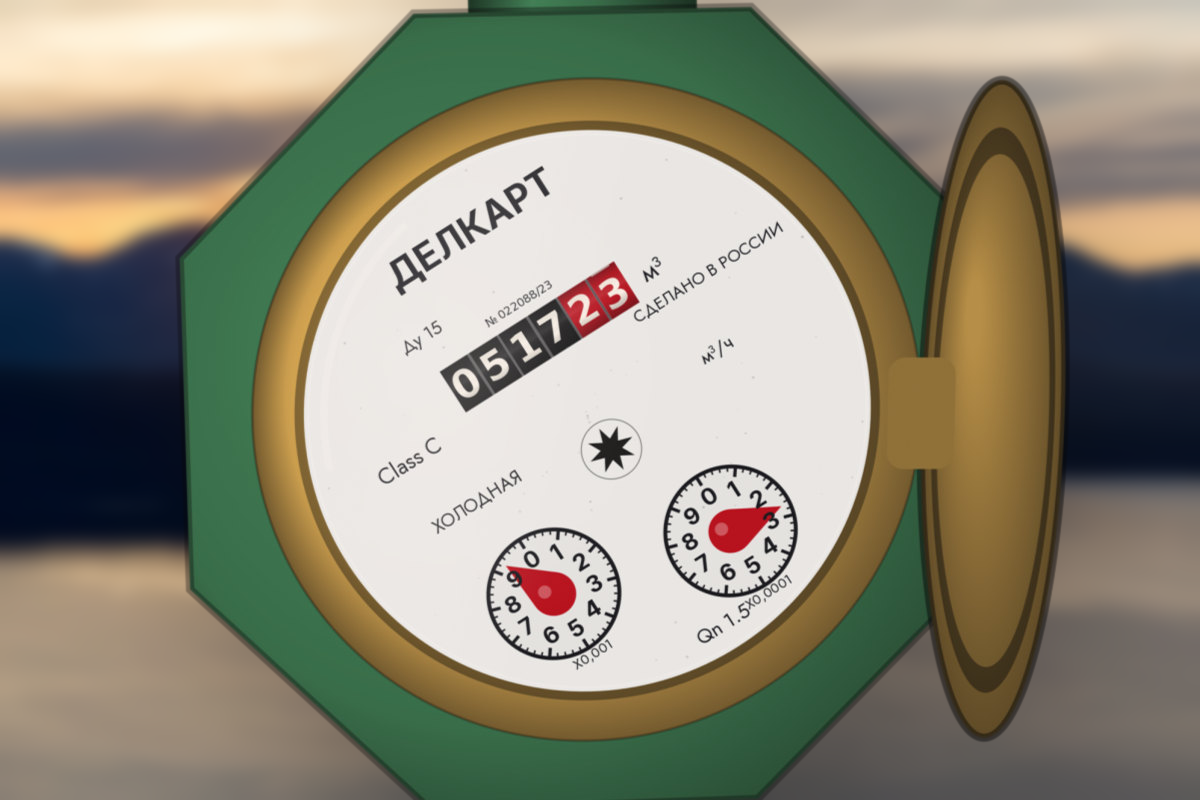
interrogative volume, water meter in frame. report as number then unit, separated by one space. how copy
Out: 517.2292 m³
